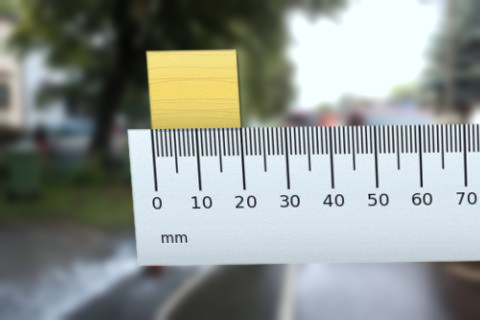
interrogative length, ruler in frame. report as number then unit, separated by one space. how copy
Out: 20 mm
